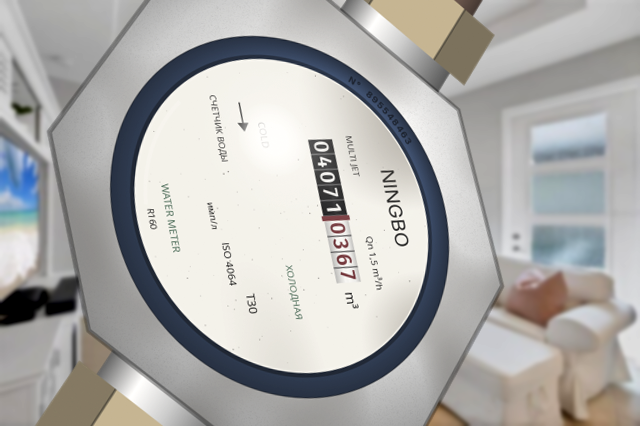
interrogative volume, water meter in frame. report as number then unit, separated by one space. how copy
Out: 4071.0367 m³
